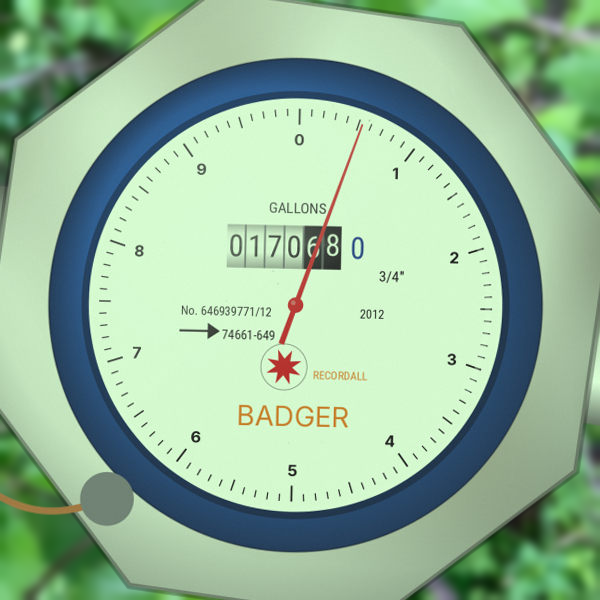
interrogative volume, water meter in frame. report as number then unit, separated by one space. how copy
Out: 170680.5 gal
